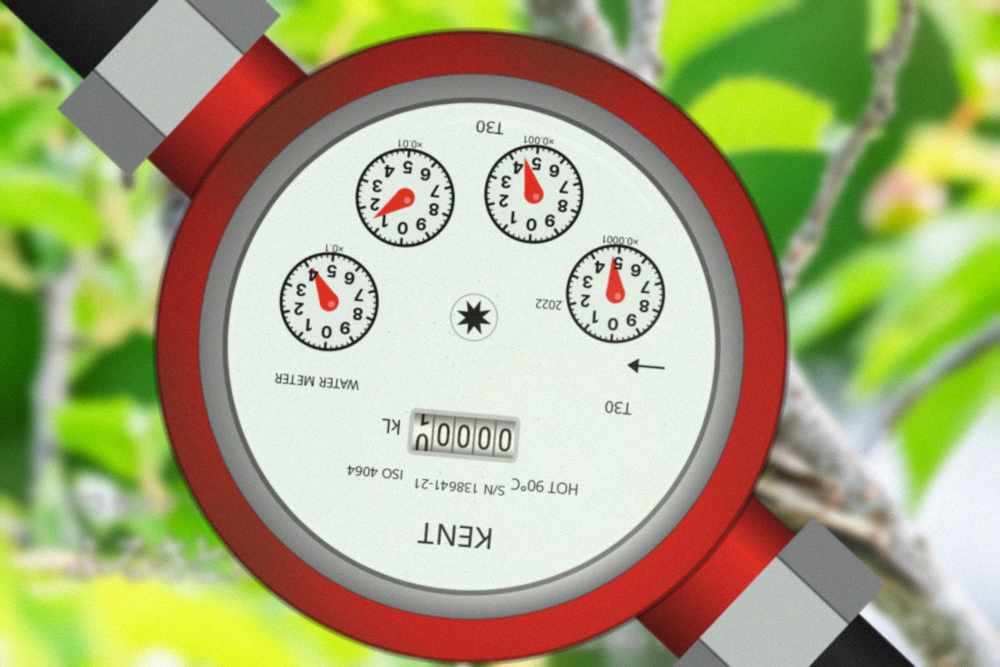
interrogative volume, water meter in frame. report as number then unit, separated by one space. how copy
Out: 0.4144 kL
